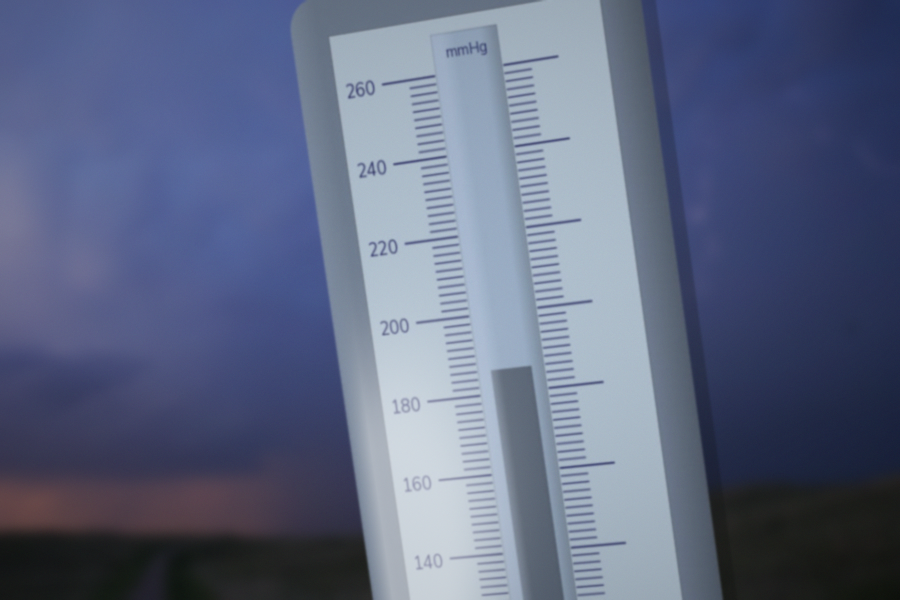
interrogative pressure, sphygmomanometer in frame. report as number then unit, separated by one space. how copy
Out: 186 mmHg
